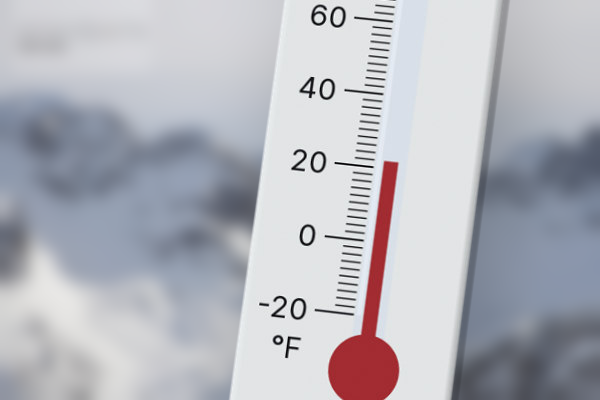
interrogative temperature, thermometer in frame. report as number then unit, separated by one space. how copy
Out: 22 °F
